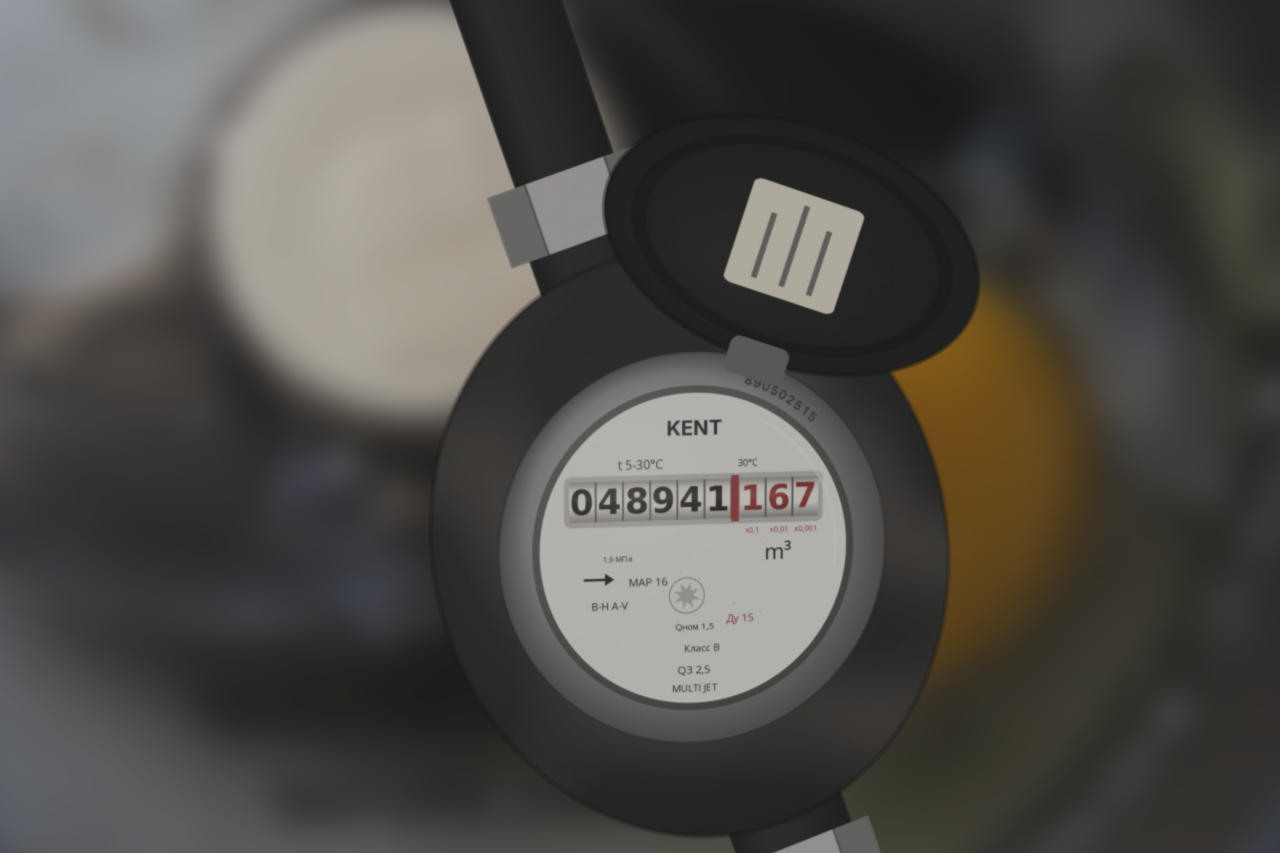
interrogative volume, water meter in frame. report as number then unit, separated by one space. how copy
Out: 48941.167 m³
